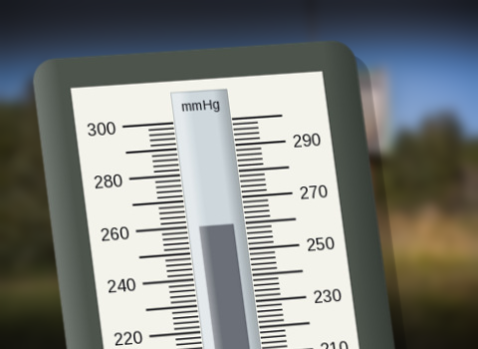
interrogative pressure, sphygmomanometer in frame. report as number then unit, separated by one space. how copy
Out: 260 mmHg
